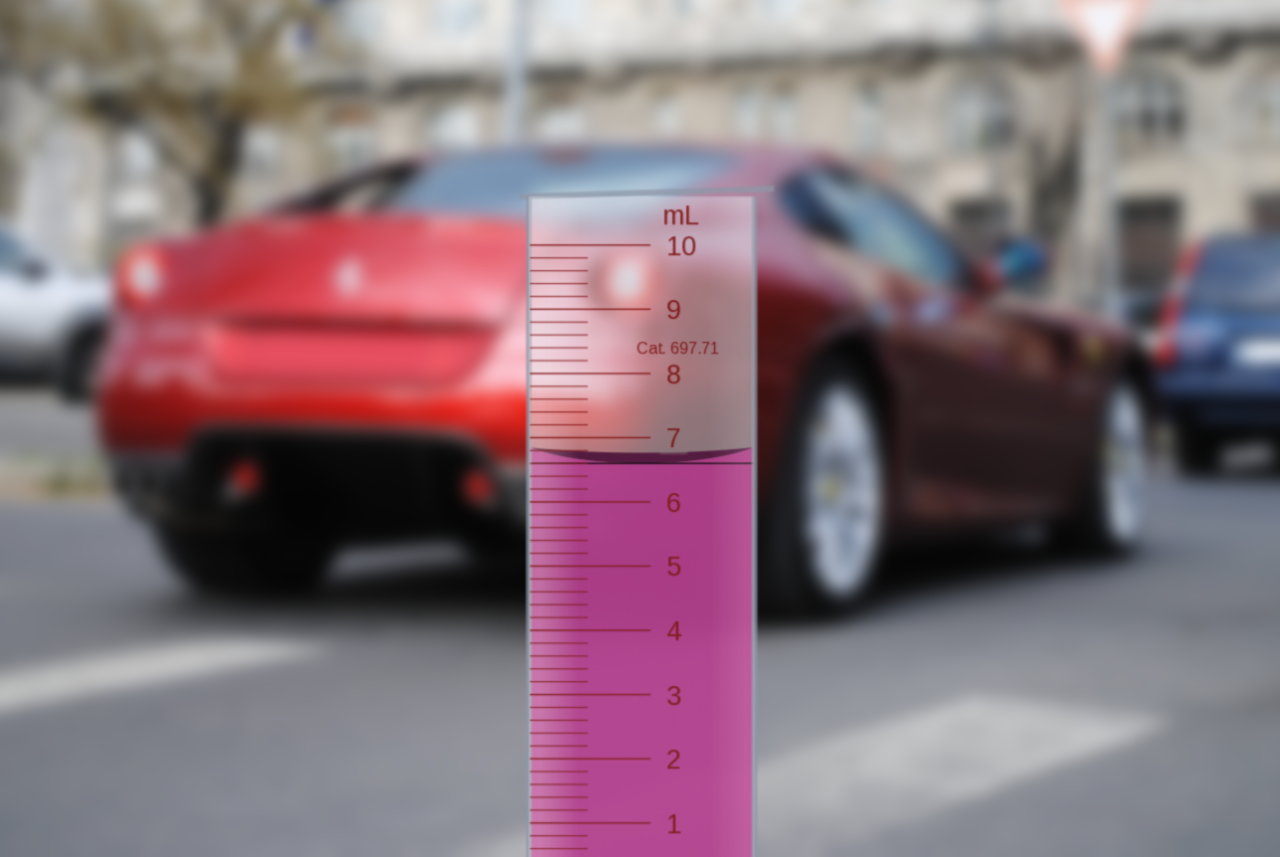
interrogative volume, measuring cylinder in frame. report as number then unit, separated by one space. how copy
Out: 6.6 mL
